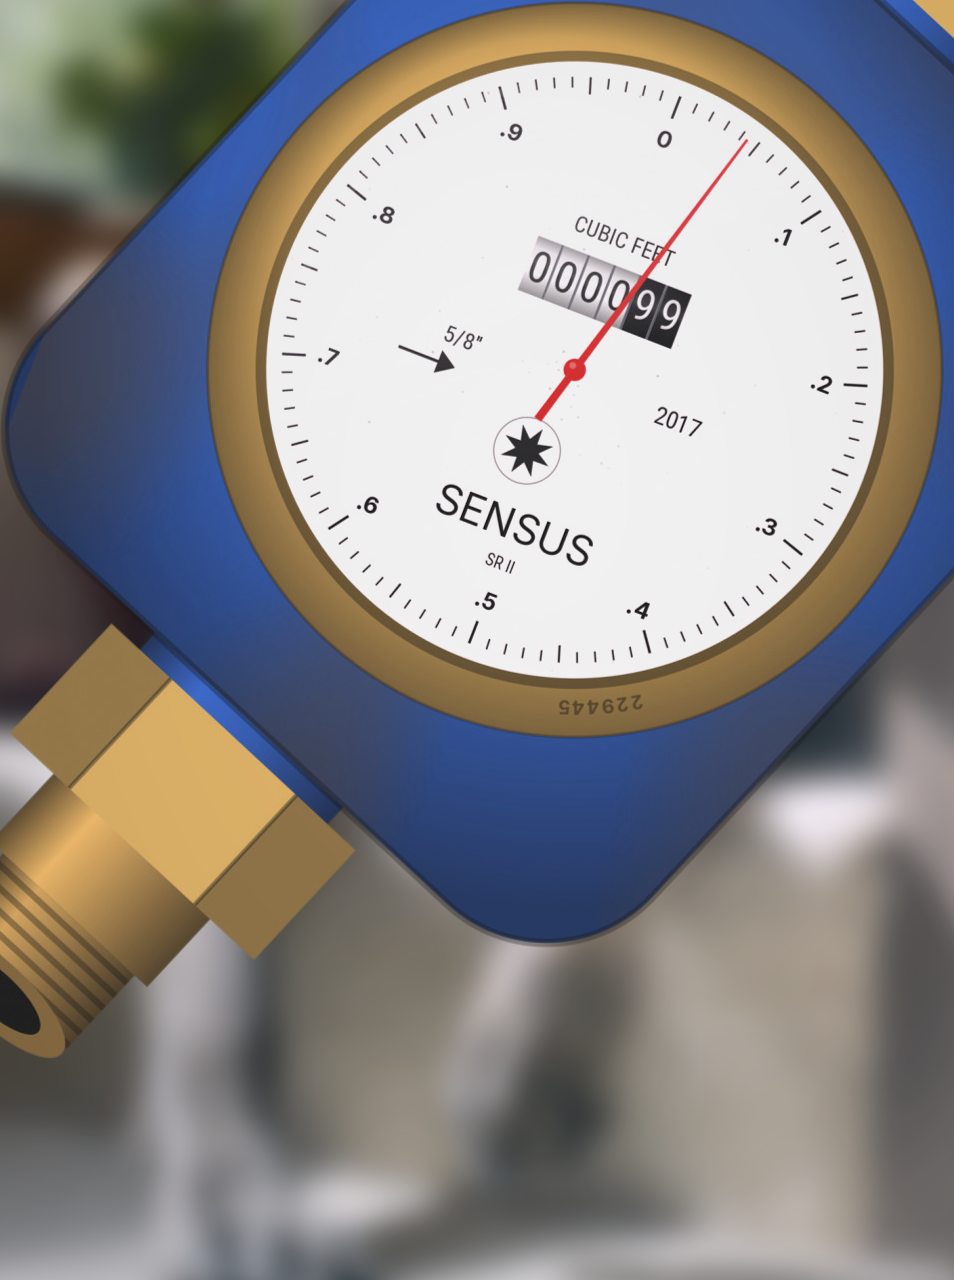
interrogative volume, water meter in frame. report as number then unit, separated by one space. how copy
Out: 99.04 ft³
